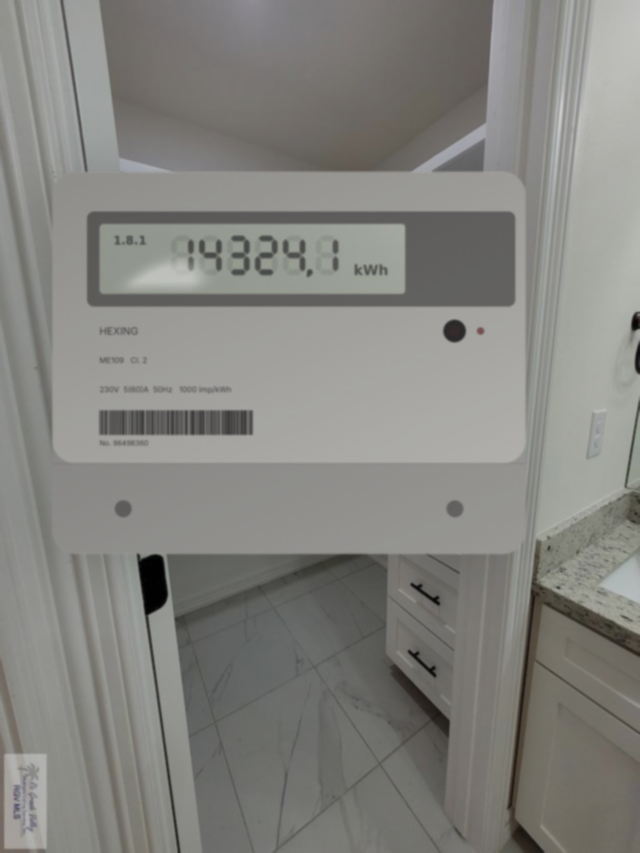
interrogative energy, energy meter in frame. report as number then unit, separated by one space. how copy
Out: 14324.1 kWh
